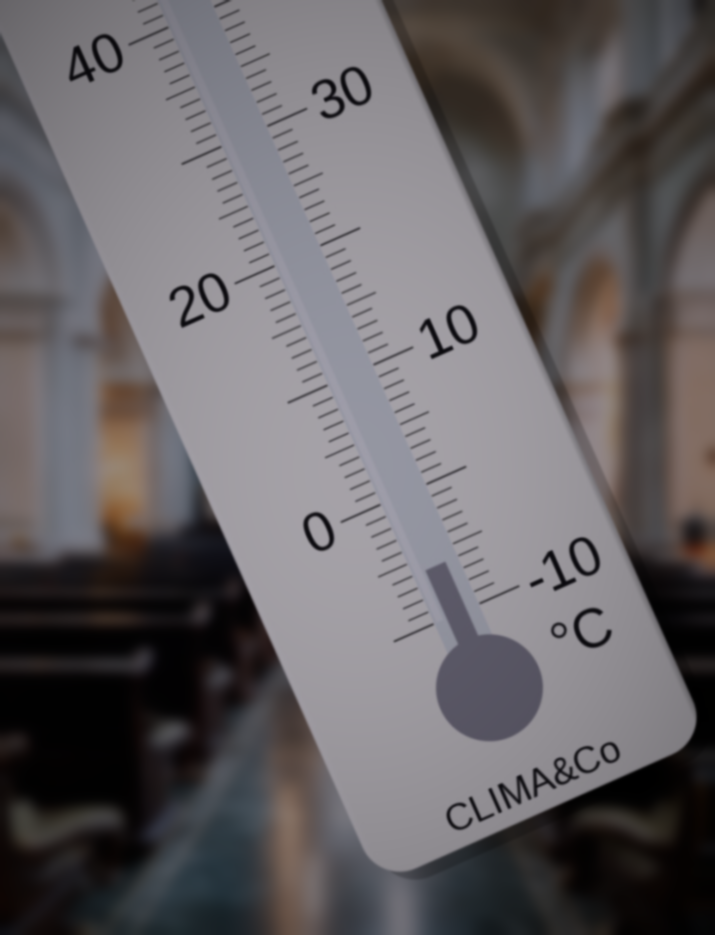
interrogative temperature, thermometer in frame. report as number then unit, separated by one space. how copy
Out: -6 °C
